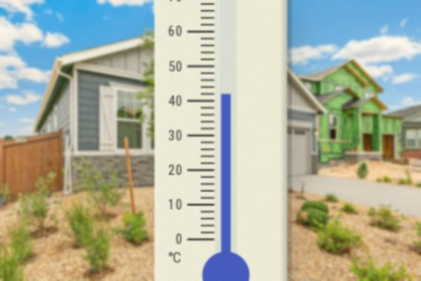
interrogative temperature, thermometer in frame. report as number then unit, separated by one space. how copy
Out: 42 °C
